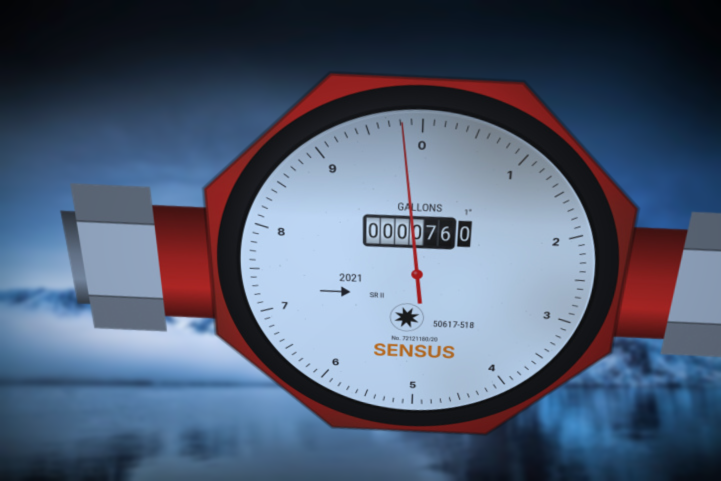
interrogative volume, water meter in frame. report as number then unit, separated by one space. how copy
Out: 759.8 gal
